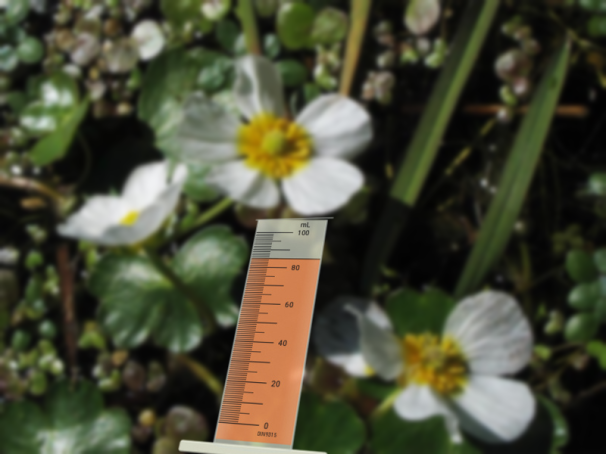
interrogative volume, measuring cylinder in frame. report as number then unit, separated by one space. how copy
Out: 85 mL
